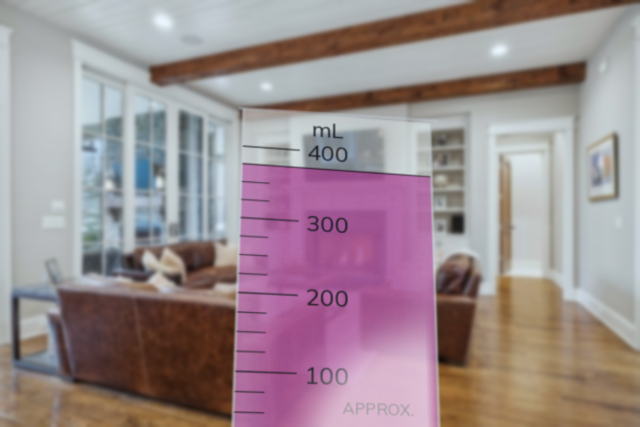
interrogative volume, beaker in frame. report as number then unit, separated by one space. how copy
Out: 375 mL
